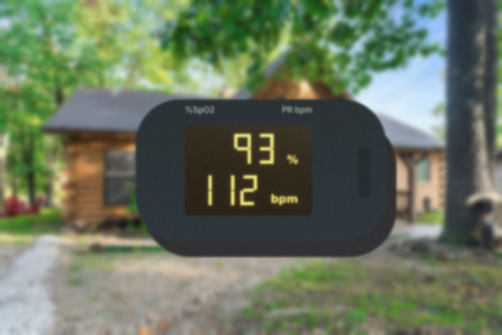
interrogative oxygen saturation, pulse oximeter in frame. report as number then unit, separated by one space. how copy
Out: 93 %
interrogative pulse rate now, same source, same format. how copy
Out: 112 bpm
